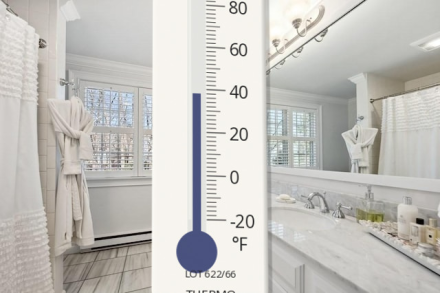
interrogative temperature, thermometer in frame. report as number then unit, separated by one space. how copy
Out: 38 °F
